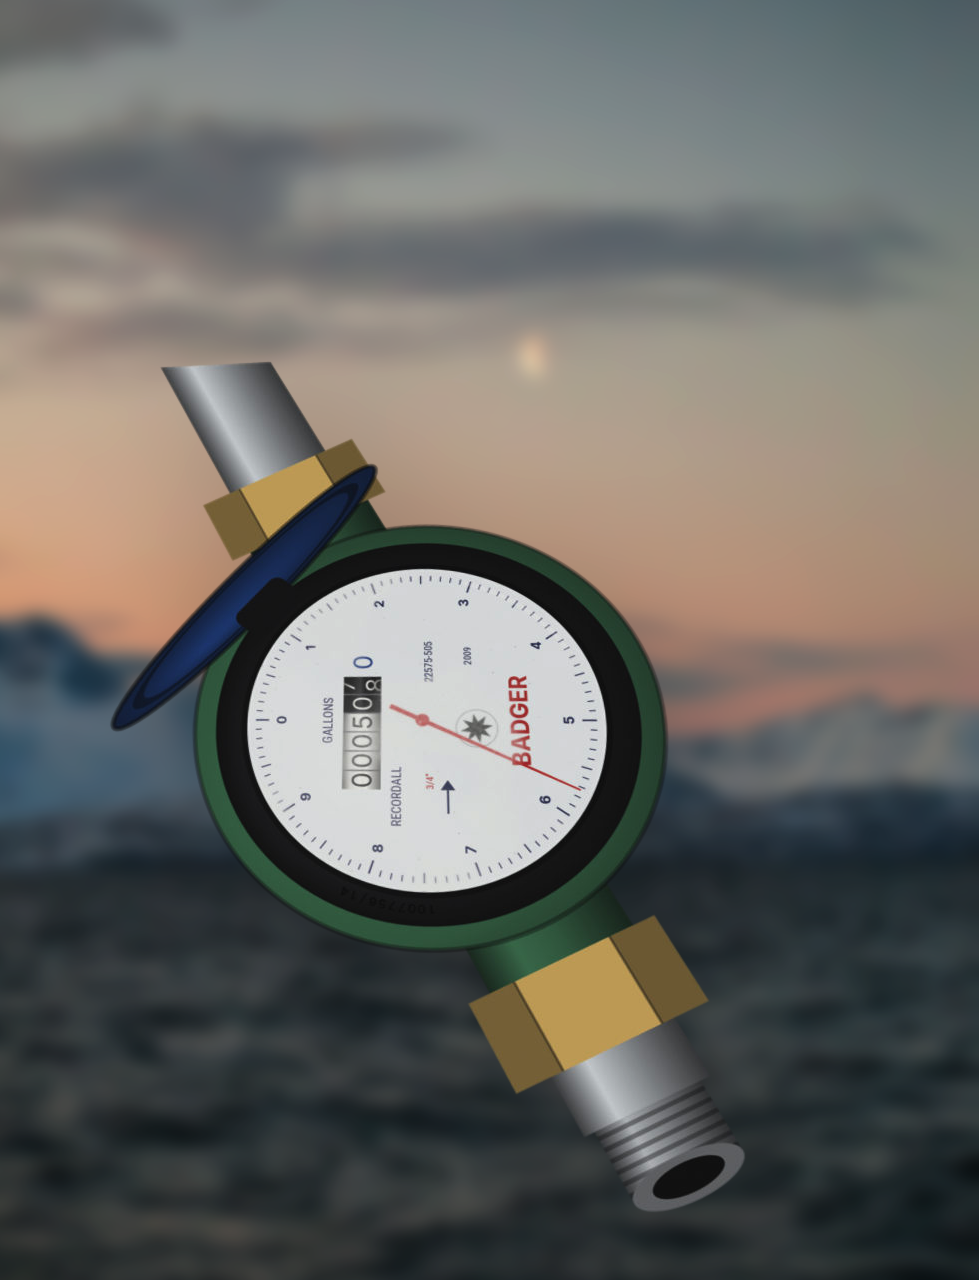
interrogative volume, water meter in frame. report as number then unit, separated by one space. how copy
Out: 5075.7 gal
